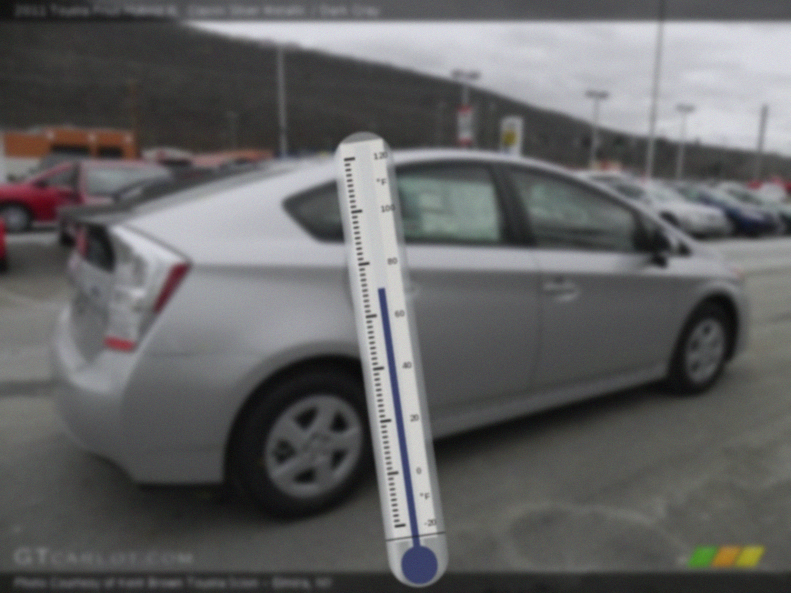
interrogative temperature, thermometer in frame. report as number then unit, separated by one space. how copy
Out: 70 °F
